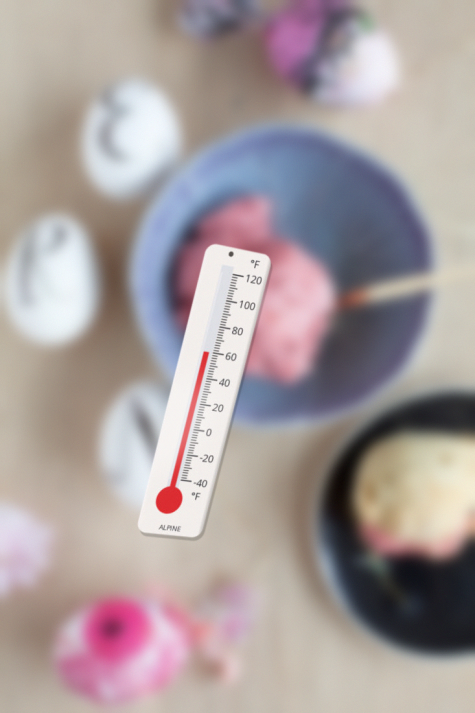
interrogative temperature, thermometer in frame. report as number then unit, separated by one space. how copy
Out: 60 °F
